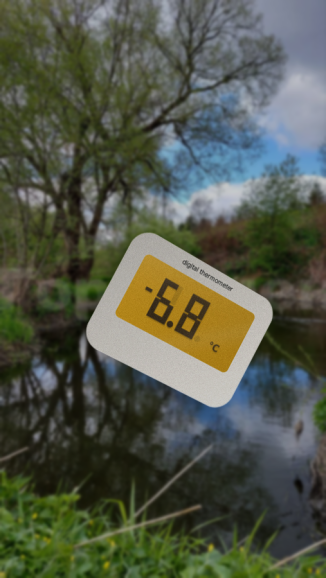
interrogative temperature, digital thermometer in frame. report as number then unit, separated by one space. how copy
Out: -6.8 °C
